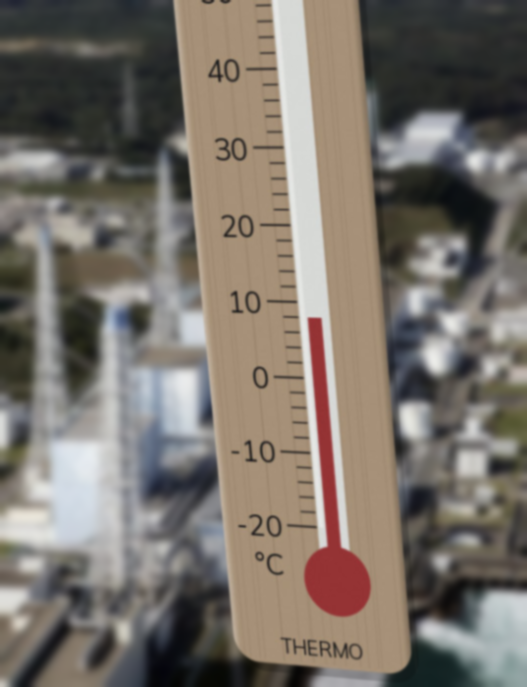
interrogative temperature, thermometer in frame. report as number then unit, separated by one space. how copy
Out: 8 °C
